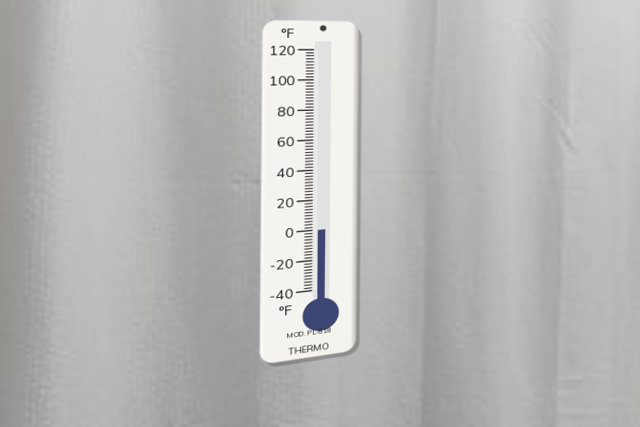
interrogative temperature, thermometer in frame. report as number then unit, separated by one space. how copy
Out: 0 °F
